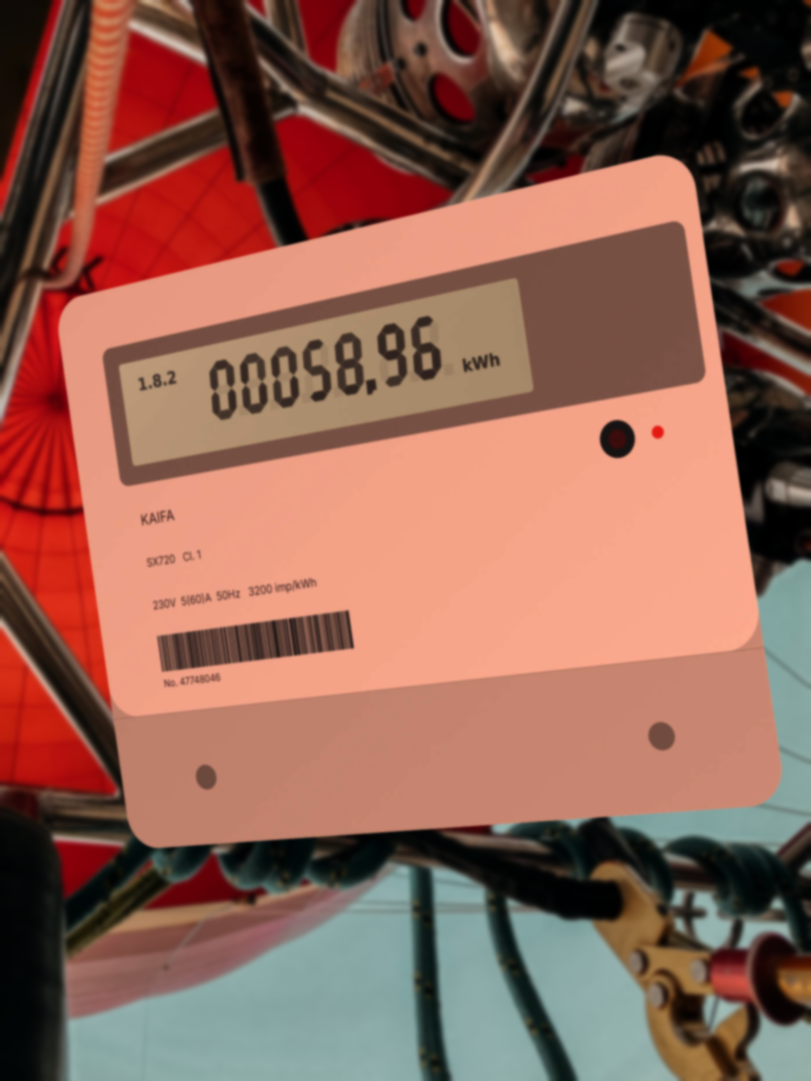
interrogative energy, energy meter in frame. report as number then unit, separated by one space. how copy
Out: 58.96 kWh
